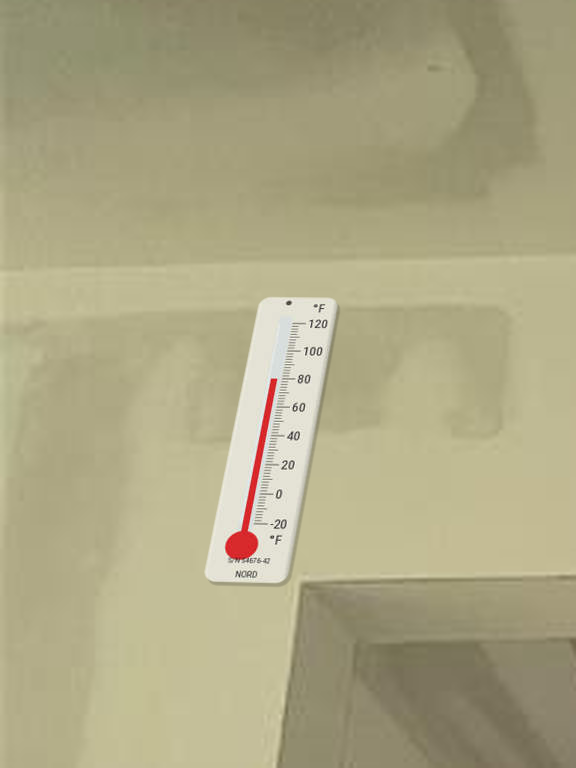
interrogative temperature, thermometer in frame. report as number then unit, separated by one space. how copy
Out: 80 °F
